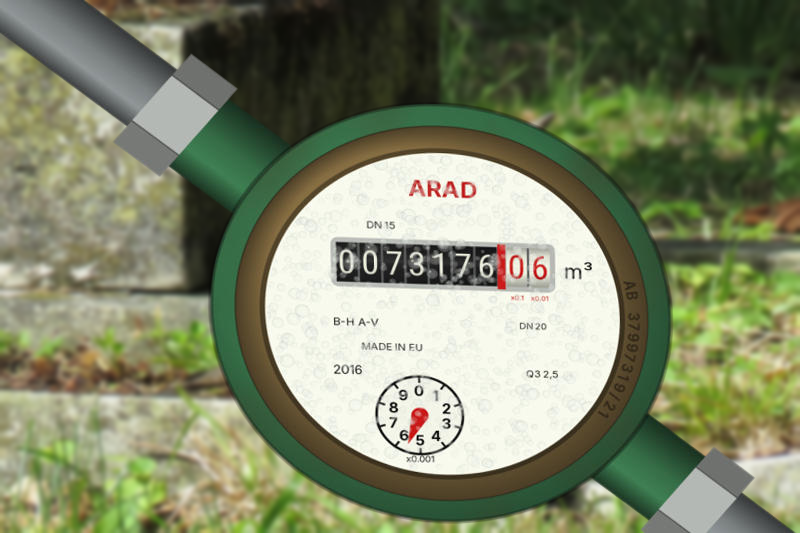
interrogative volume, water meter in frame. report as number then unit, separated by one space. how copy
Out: 73176.065 m³
